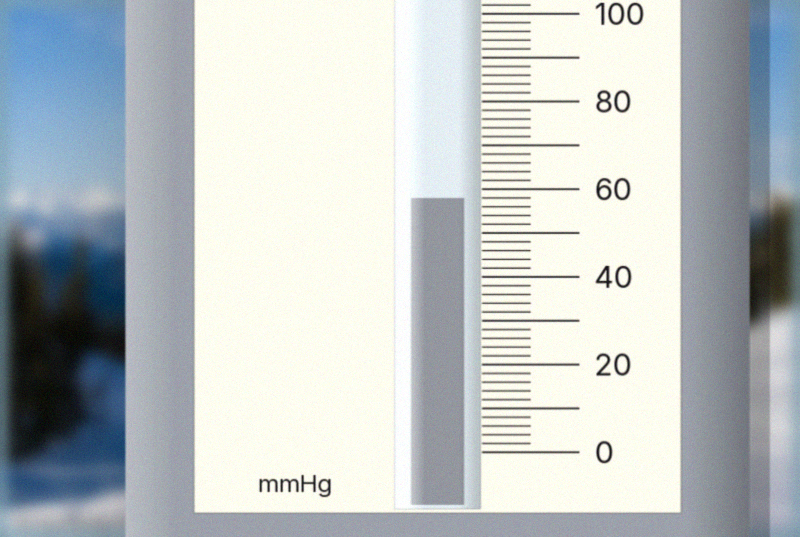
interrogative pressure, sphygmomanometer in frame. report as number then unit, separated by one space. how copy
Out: 58 mmHg
